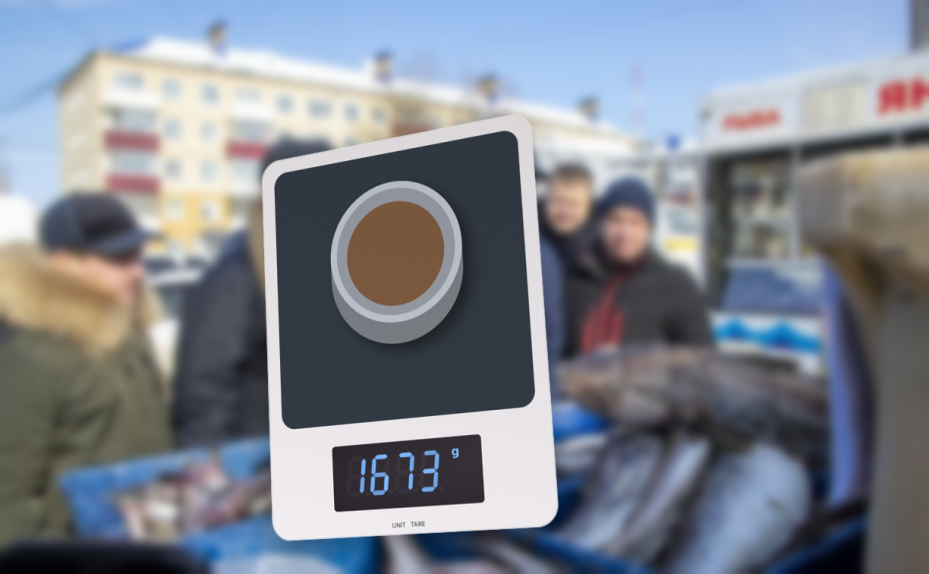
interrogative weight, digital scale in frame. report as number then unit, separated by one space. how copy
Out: 1673 g
